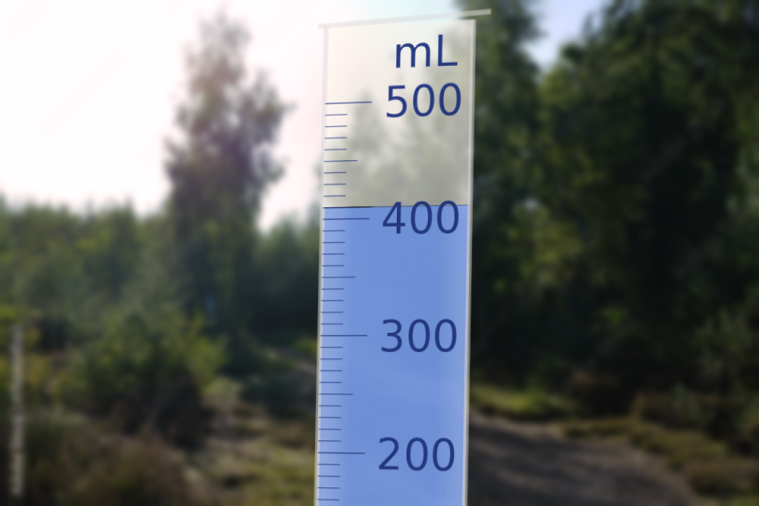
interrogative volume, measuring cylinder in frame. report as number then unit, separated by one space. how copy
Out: 410 mL
